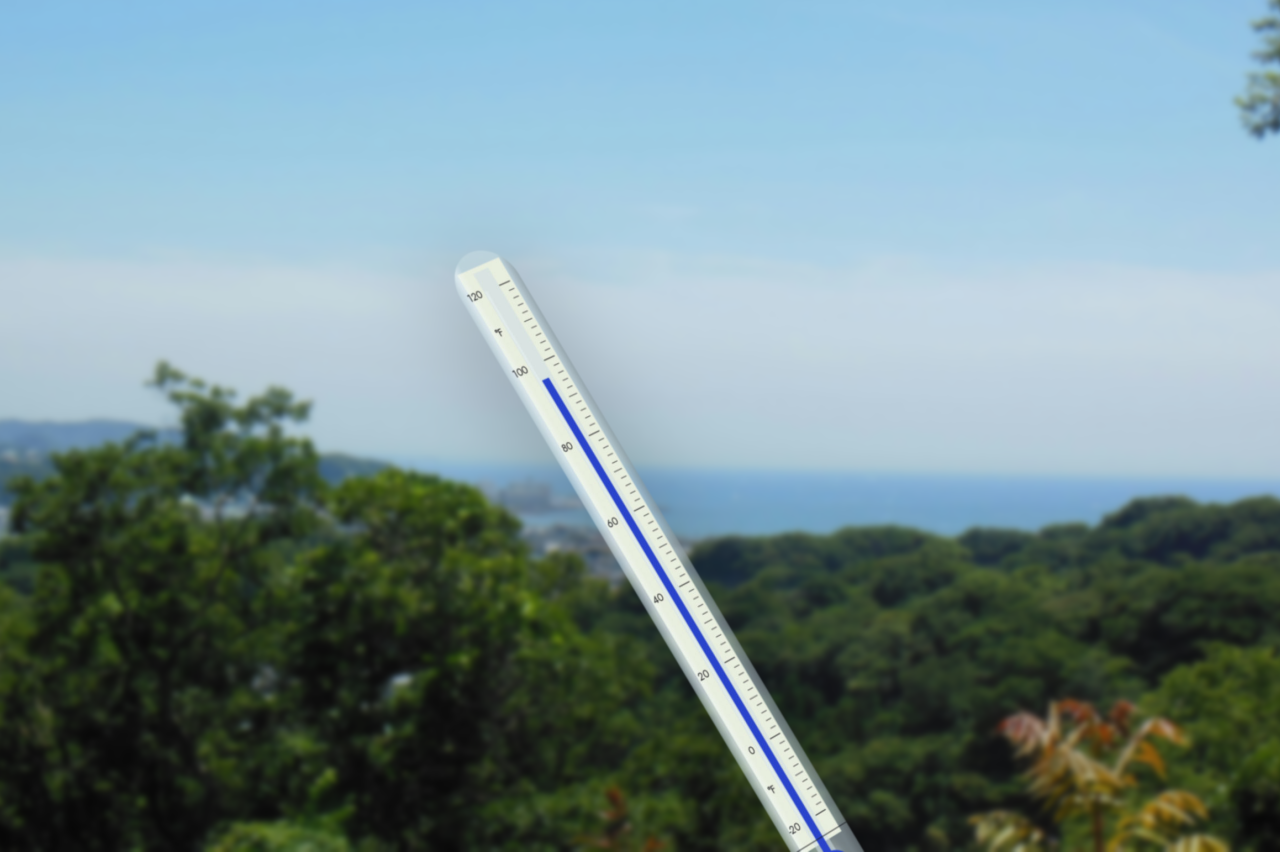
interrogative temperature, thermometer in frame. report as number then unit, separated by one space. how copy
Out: 96 °F
